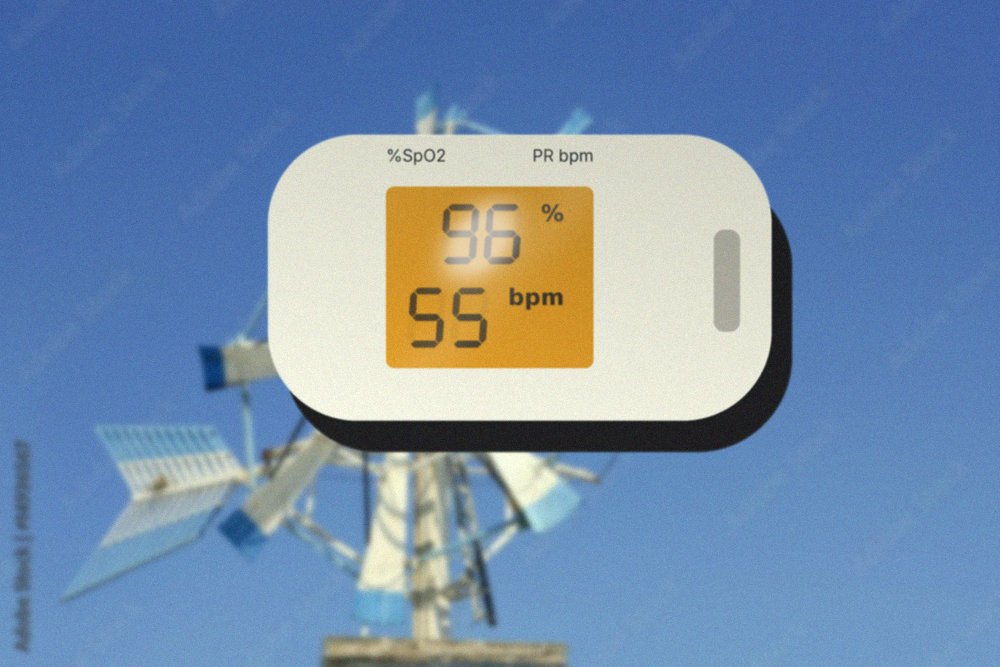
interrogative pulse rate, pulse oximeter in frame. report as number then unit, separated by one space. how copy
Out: 55 bpm
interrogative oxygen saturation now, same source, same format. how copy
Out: 96 %
